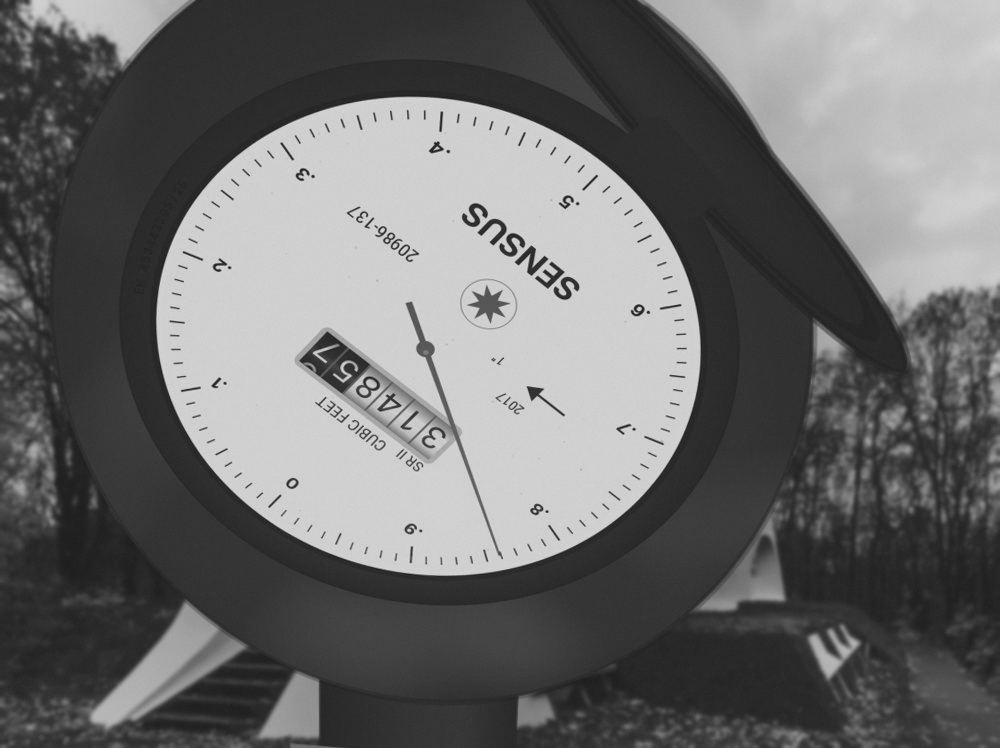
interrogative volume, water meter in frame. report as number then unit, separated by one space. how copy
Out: 314856.84 ft³
